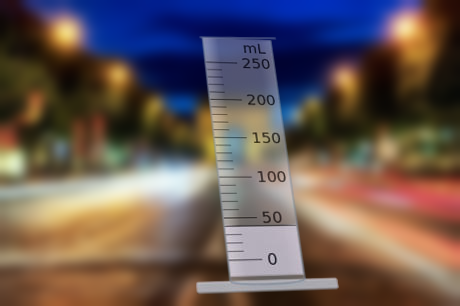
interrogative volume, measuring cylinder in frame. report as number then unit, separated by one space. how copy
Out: 40 mL
